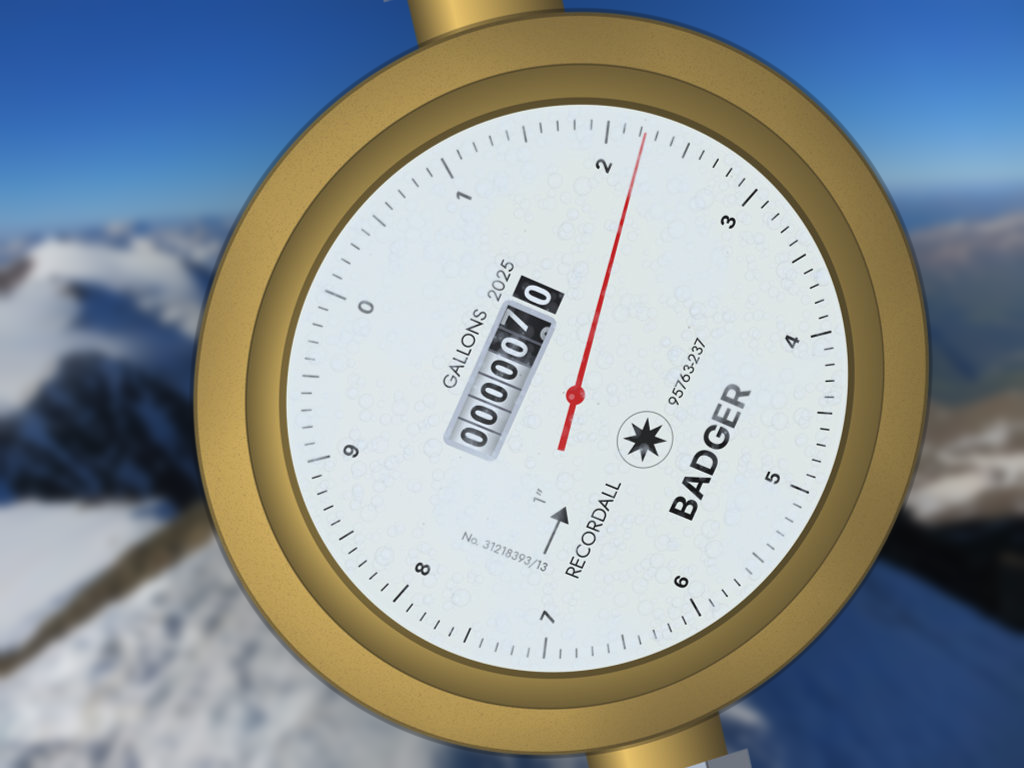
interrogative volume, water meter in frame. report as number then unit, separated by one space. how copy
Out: 72.2 gal
